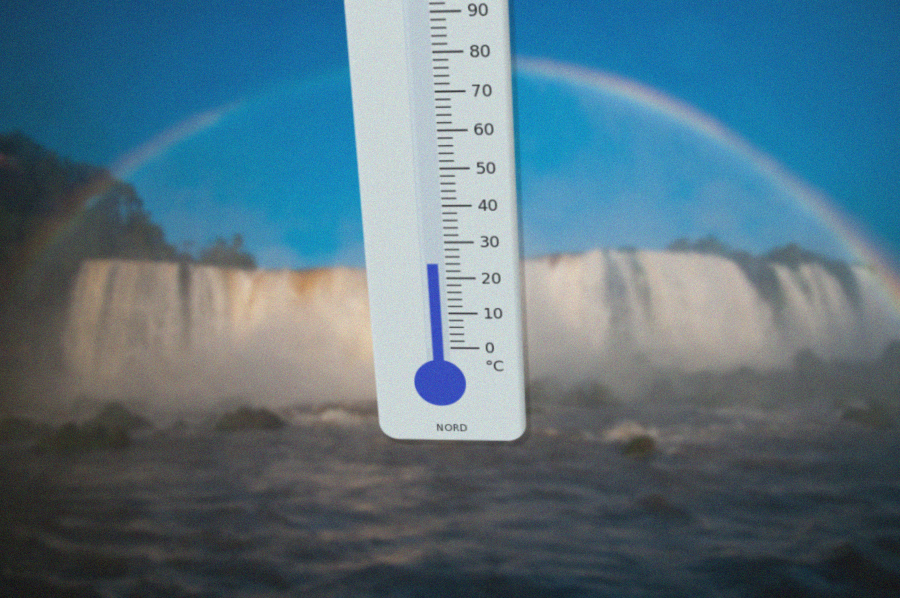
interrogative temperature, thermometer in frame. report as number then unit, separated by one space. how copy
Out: 24 °C
